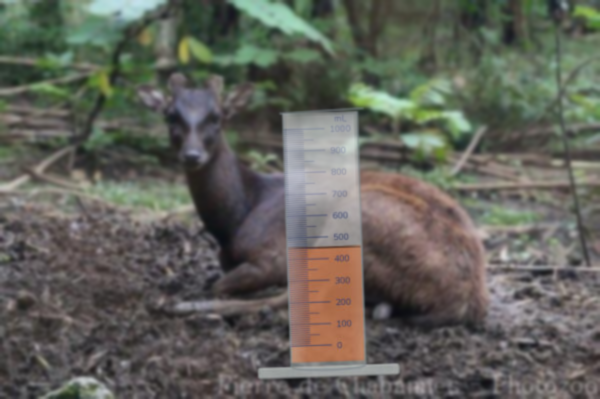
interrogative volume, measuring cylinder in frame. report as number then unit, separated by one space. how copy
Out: 450 mL
